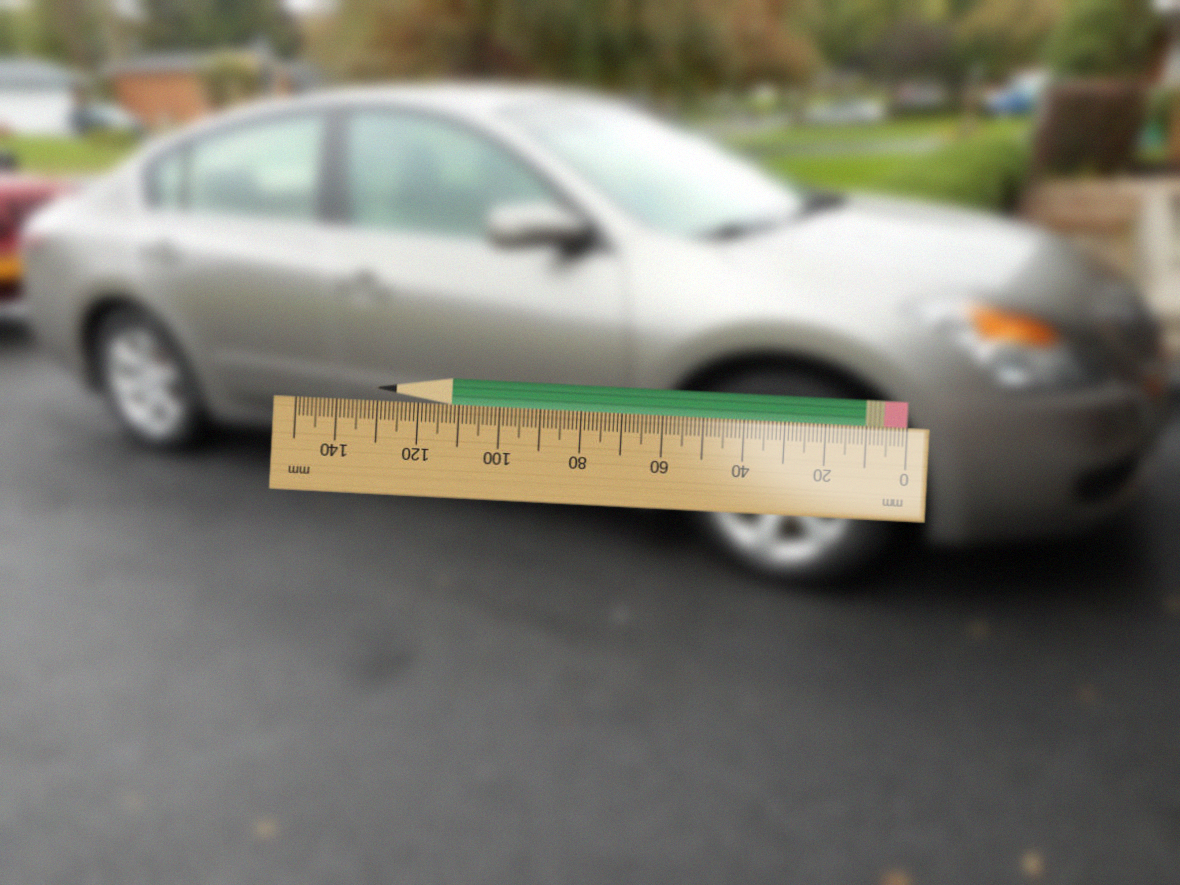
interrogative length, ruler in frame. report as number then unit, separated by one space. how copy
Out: 130 mm
